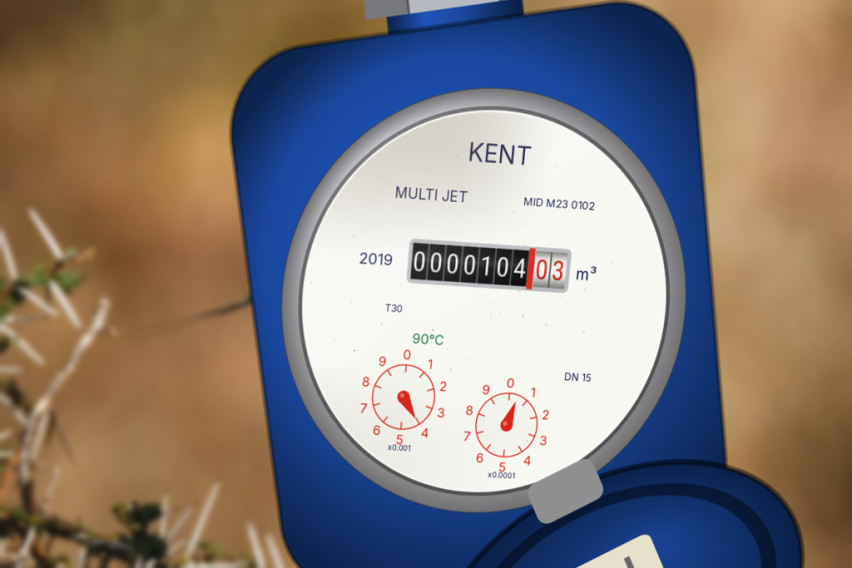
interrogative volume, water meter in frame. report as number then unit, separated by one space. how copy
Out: 104.0340 m³
